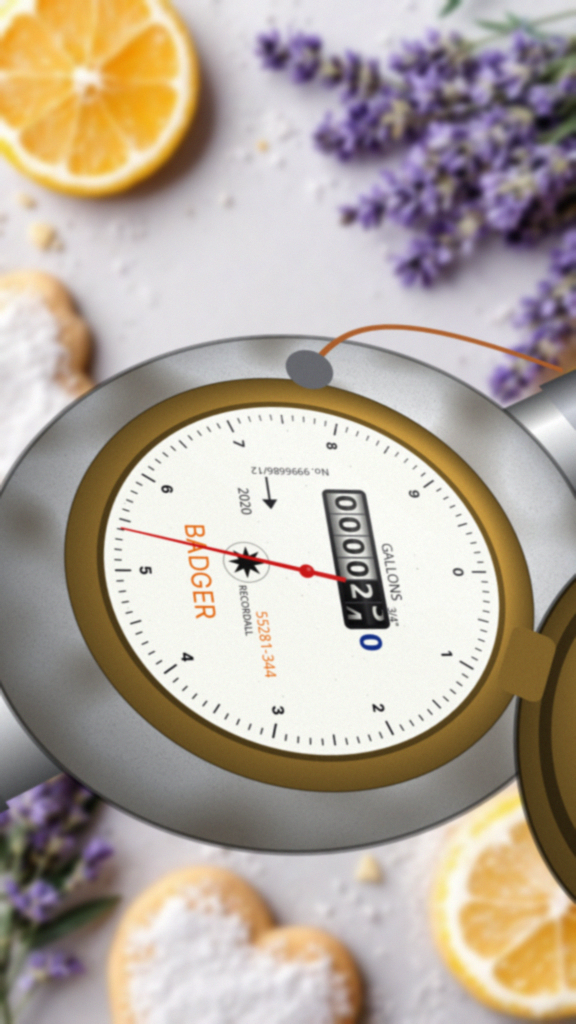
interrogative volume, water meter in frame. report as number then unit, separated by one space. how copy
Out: 235.4 gal
